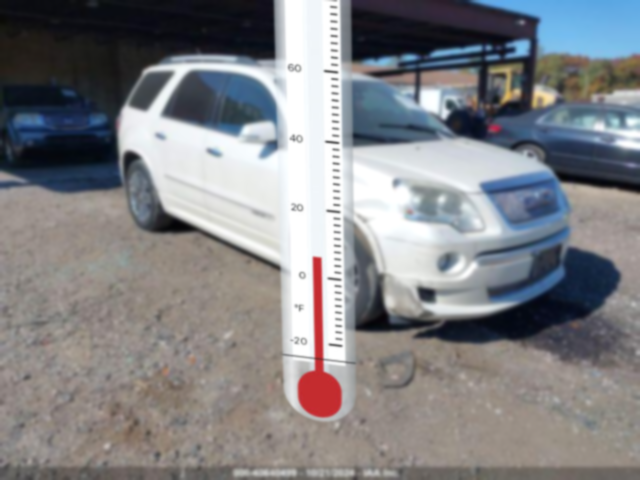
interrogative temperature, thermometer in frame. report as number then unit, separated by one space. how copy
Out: 6 °F
